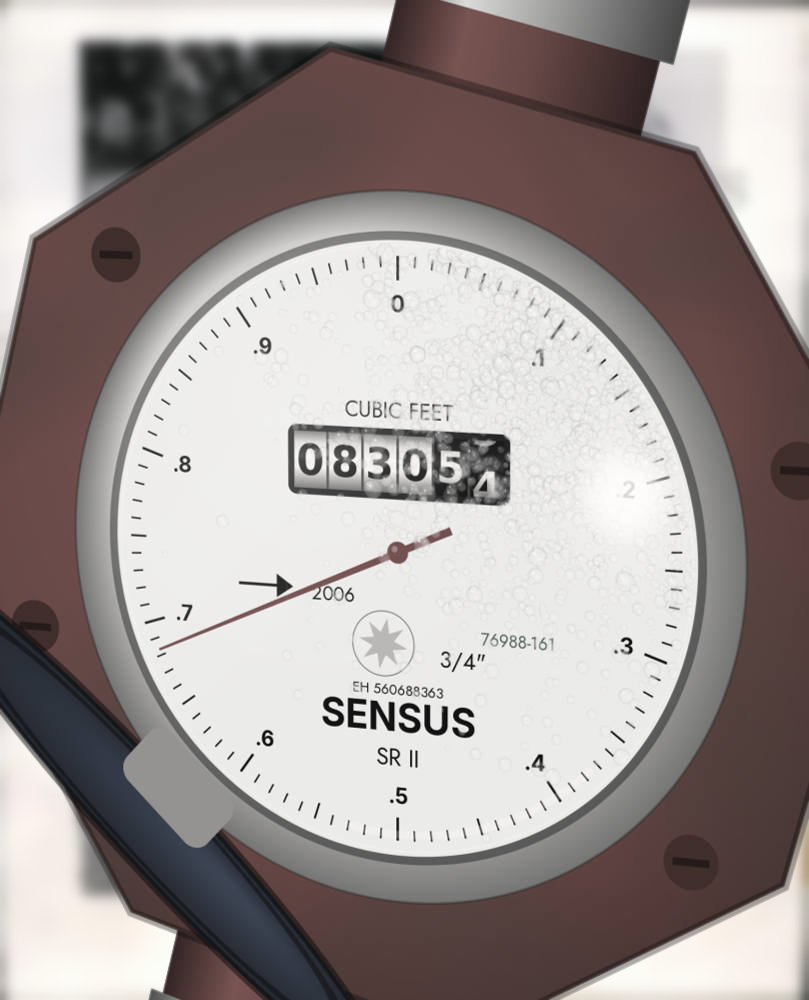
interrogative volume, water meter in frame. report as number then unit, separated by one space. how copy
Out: 83053.68 ft³
